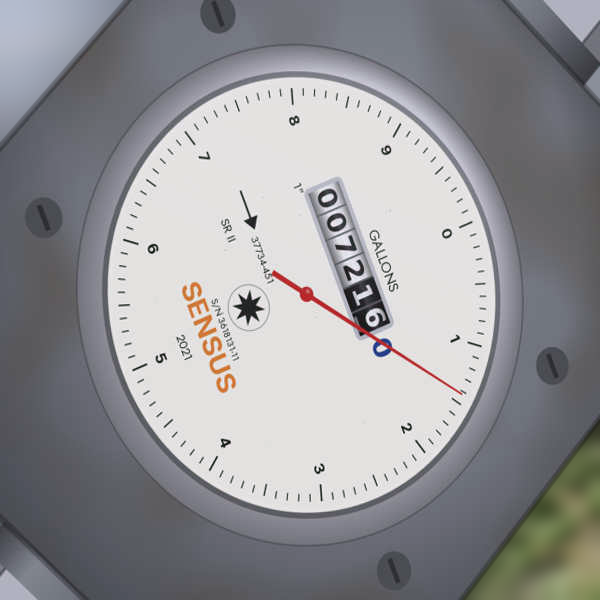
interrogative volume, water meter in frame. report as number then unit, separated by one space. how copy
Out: 72161.4 gal
